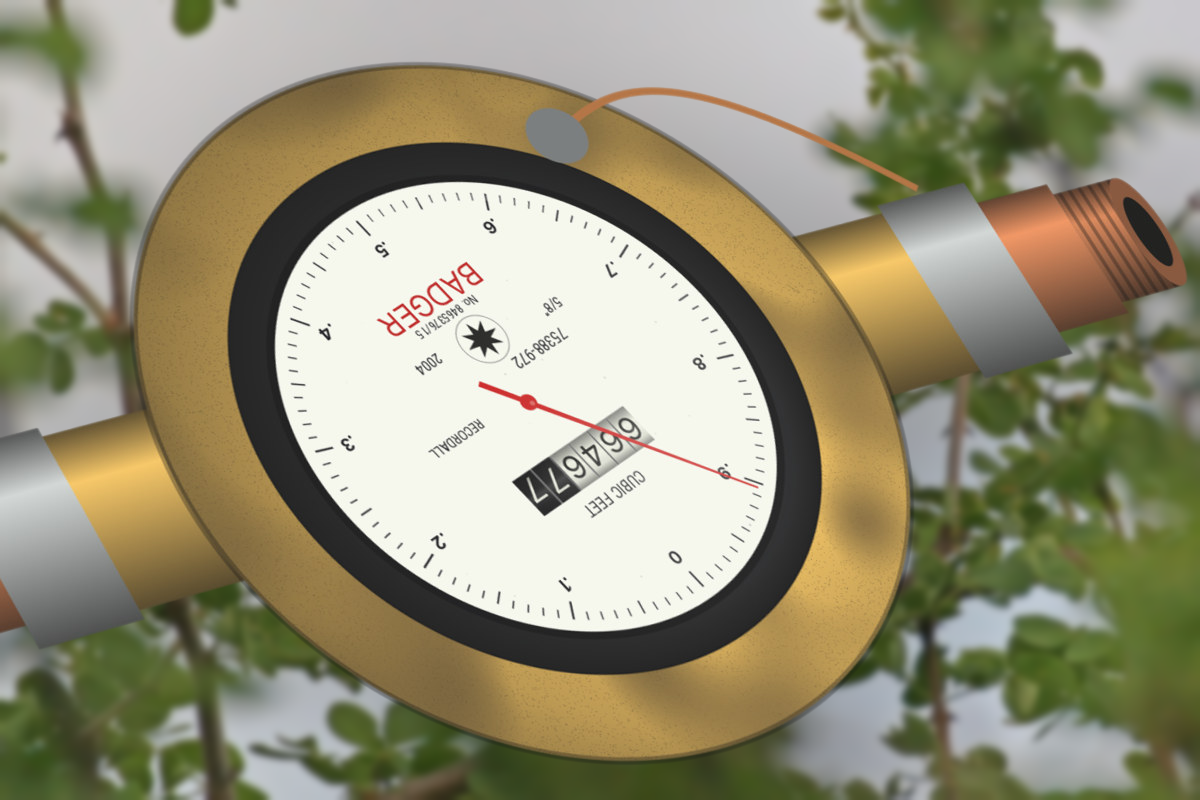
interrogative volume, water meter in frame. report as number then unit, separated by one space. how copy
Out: 664676.90 ft³
